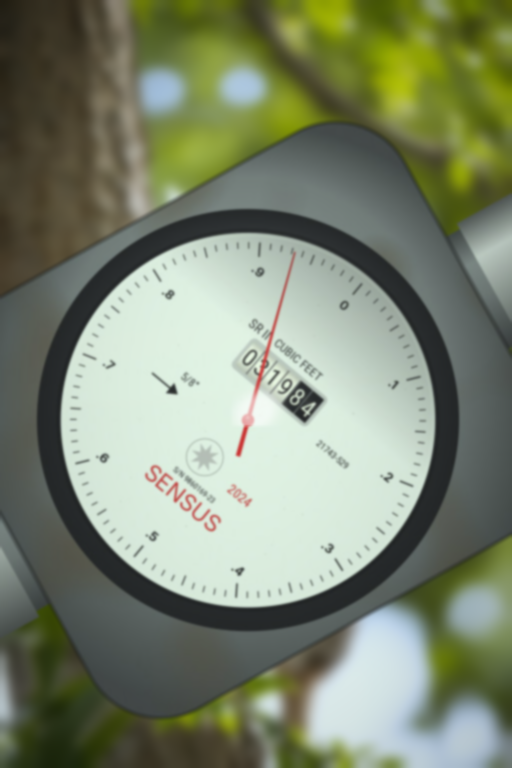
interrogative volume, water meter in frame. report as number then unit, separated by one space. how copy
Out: 31983.93 ft³
